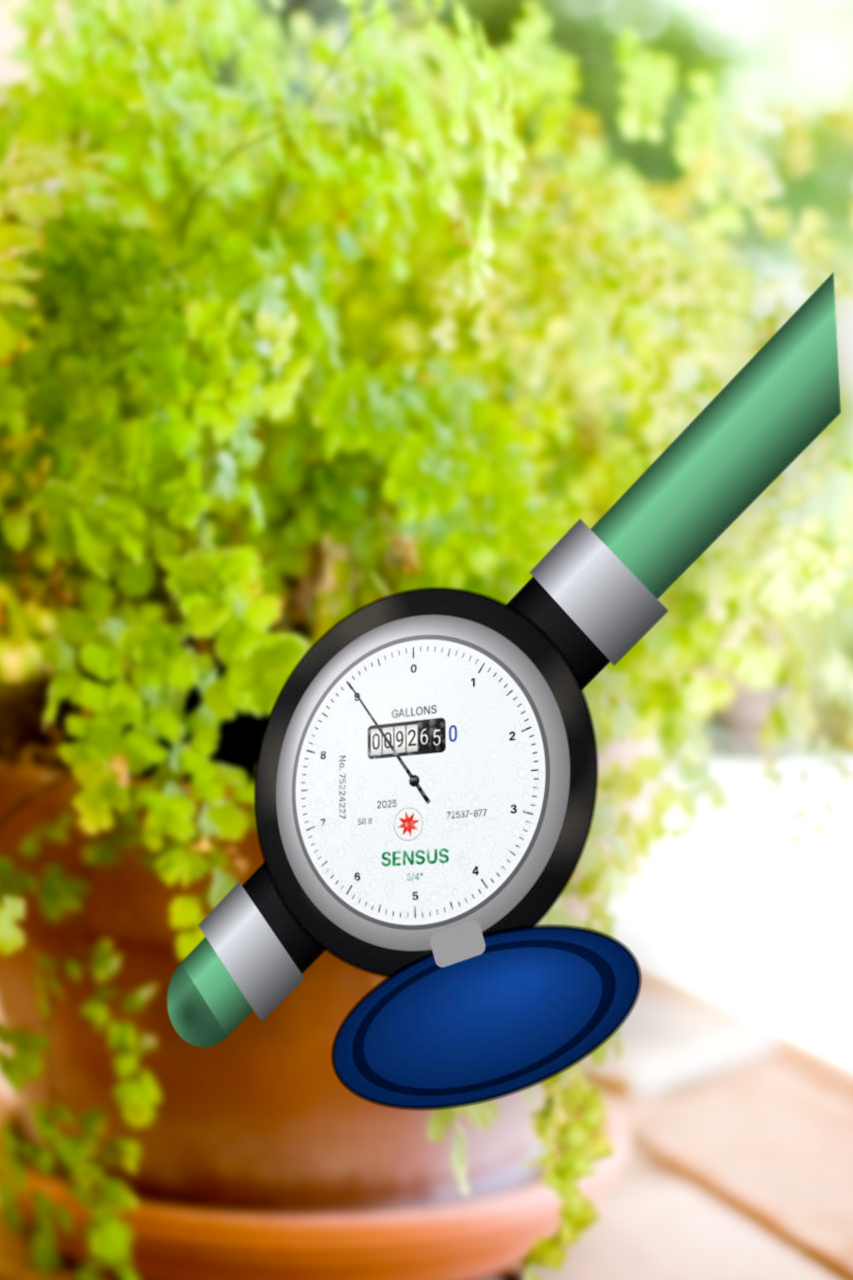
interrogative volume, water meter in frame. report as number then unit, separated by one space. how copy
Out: 92649.0 gal
